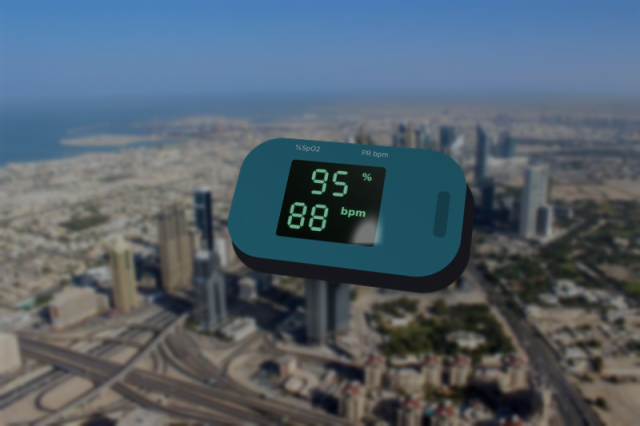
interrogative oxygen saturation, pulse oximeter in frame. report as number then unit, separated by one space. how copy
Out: 95 %
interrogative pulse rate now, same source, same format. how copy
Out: 88 bpm
